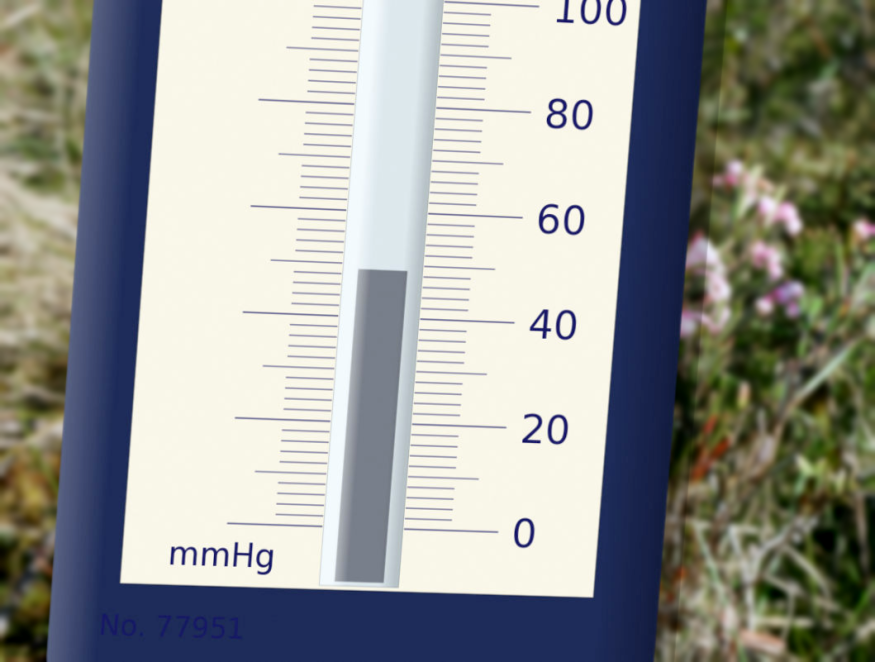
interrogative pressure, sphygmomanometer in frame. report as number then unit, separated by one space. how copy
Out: 49 mmHg
